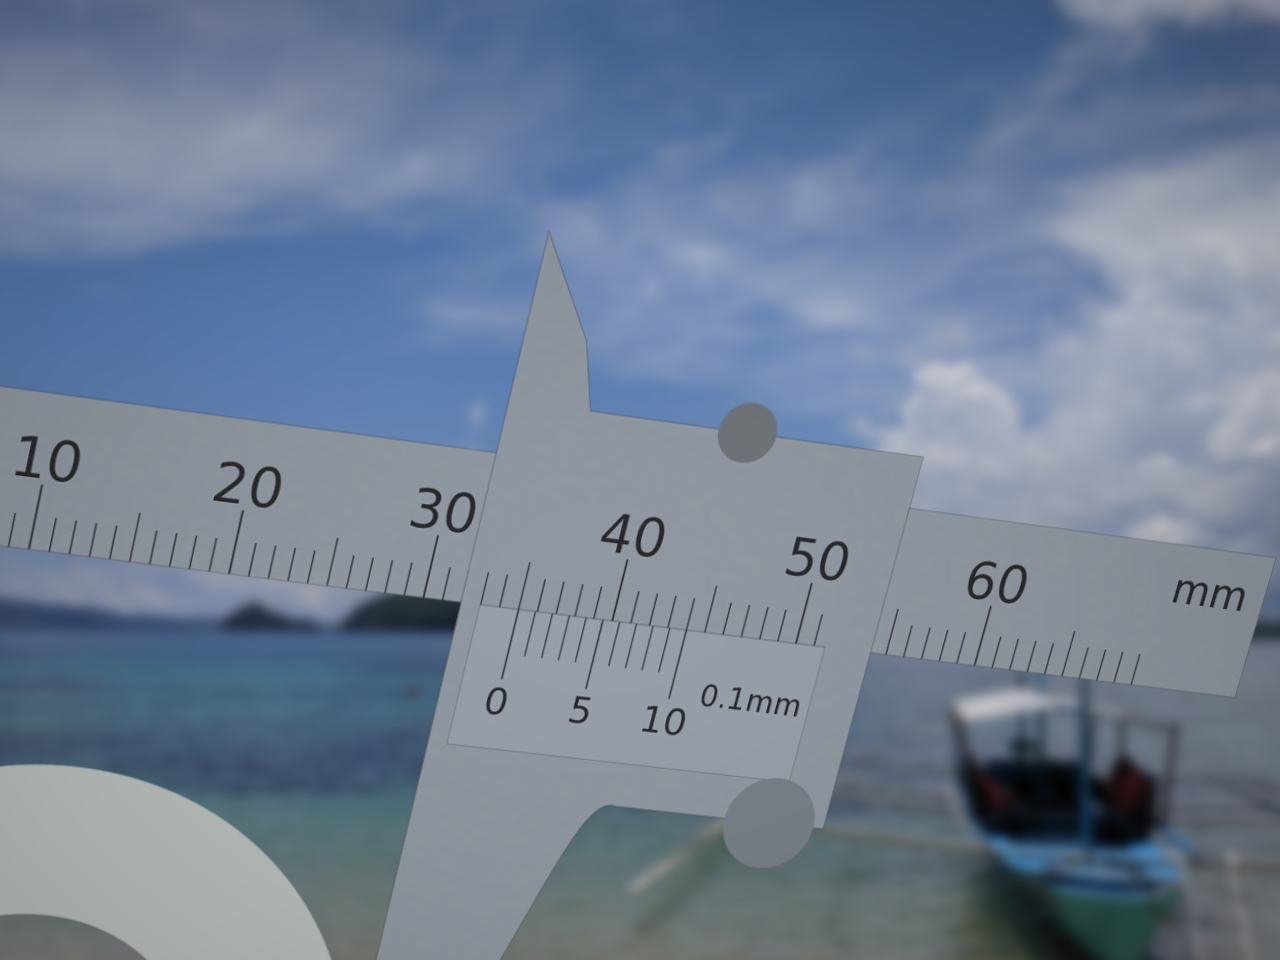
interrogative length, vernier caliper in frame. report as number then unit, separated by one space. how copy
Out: 35.0 mm
